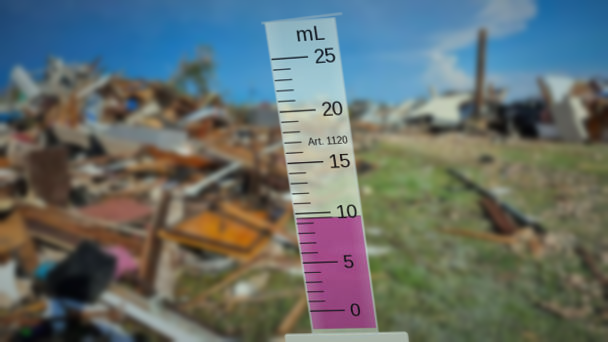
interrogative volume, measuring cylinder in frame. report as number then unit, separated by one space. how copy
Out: 9.5 mL
